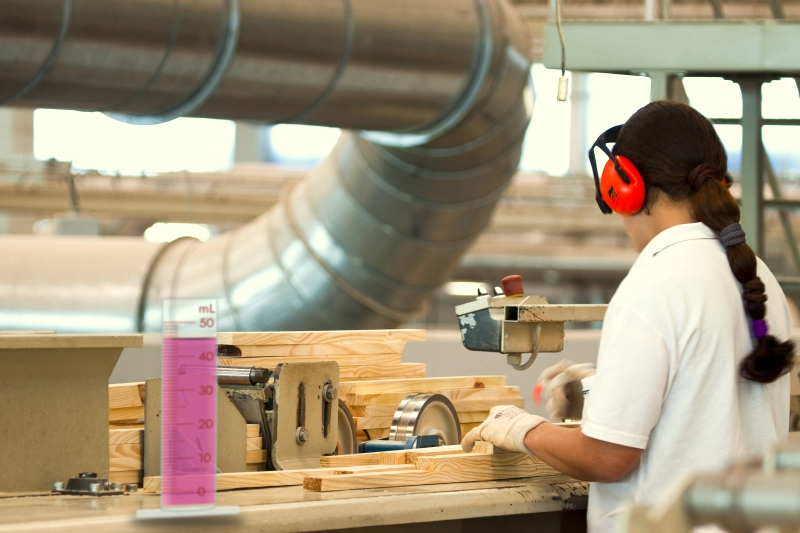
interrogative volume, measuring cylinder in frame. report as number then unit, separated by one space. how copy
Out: 45 mL
